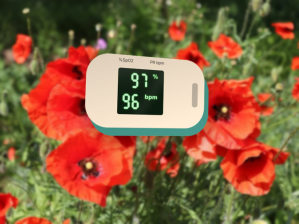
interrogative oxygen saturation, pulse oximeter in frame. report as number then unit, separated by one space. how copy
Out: 97 %
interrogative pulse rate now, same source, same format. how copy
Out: 96 bpm
